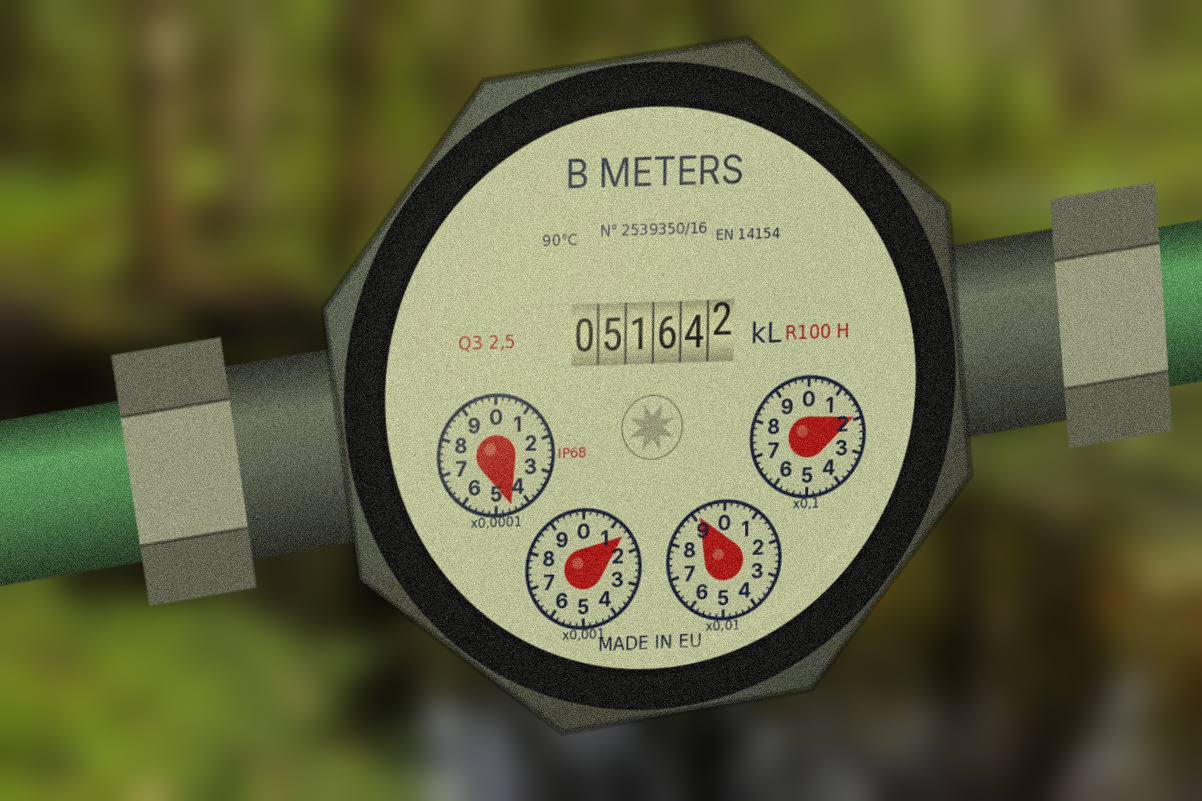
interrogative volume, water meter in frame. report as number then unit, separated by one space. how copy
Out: 51642.1914 kL
